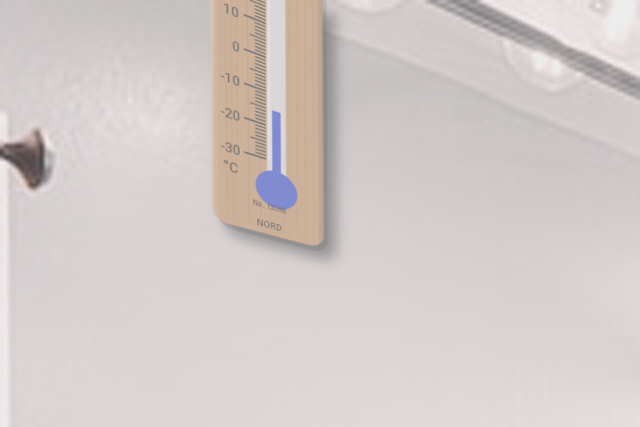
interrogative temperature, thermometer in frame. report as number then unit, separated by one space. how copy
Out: -15 °C
